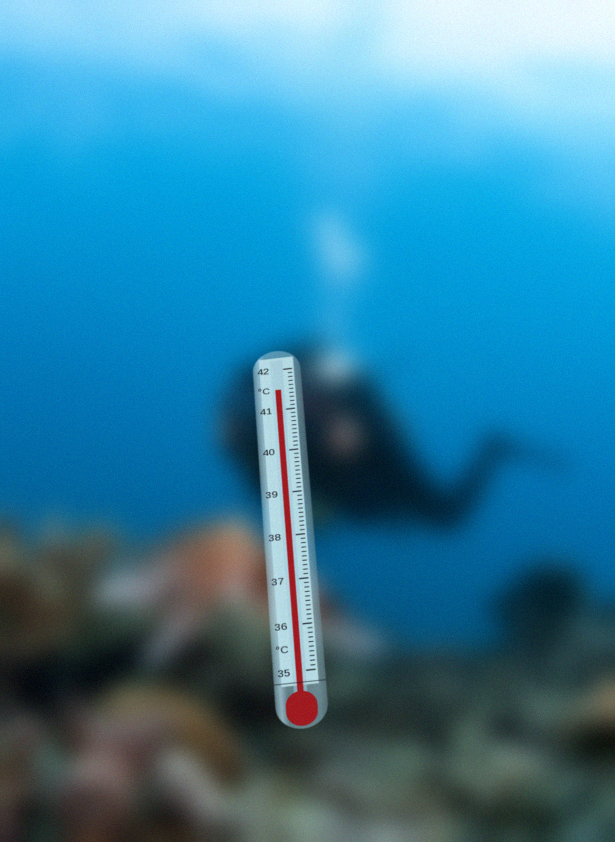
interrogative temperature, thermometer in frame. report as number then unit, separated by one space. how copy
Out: 41.5 °C
